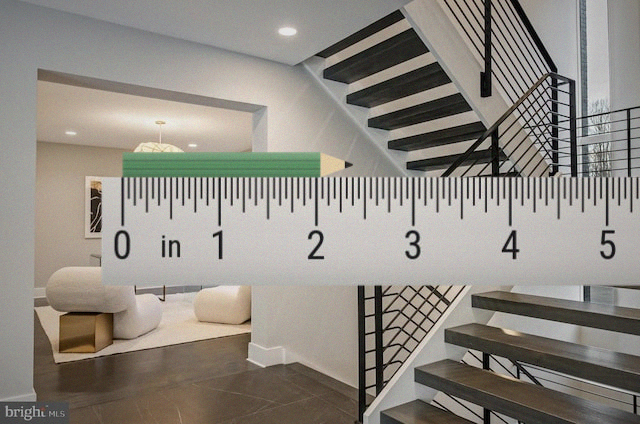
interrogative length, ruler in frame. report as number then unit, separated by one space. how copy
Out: 2.375 in
